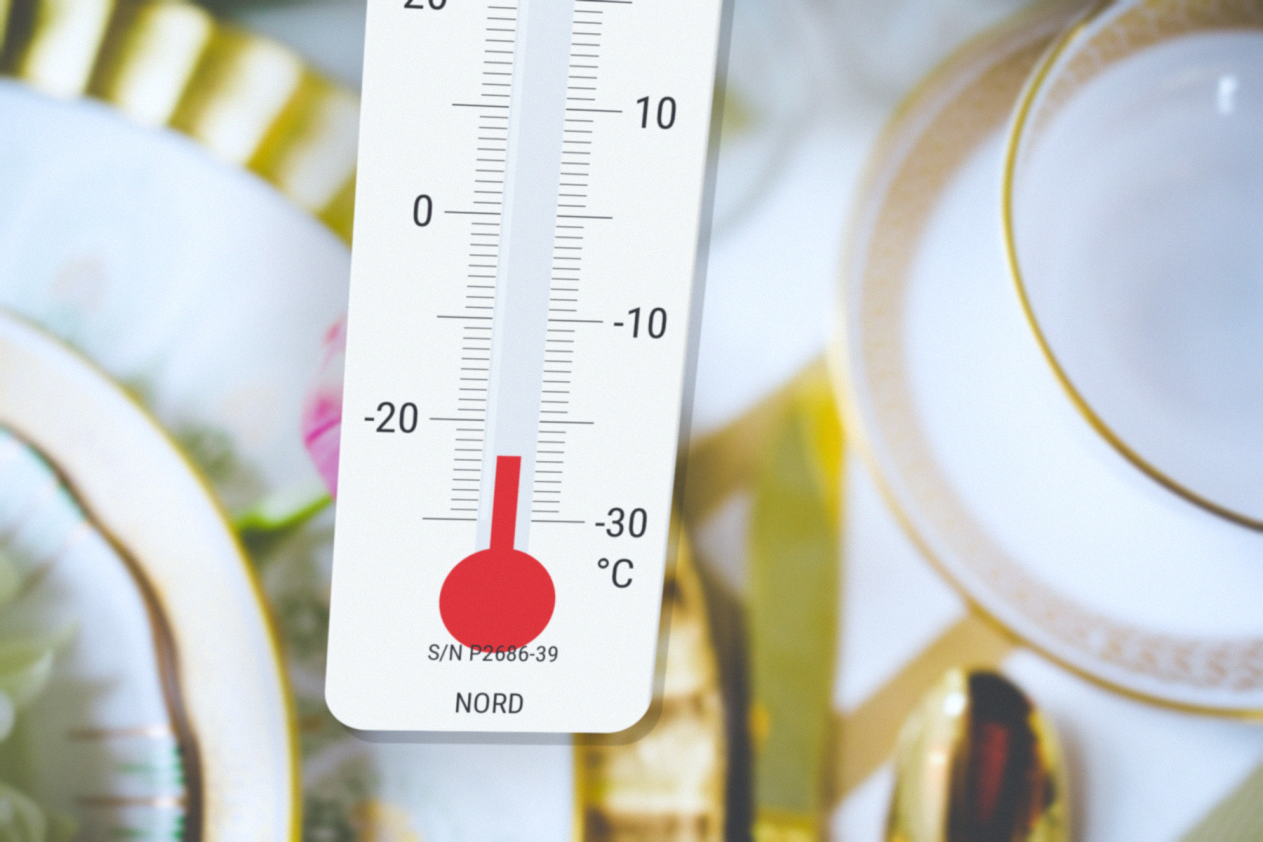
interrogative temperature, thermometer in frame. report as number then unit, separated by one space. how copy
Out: -23.5 °C
